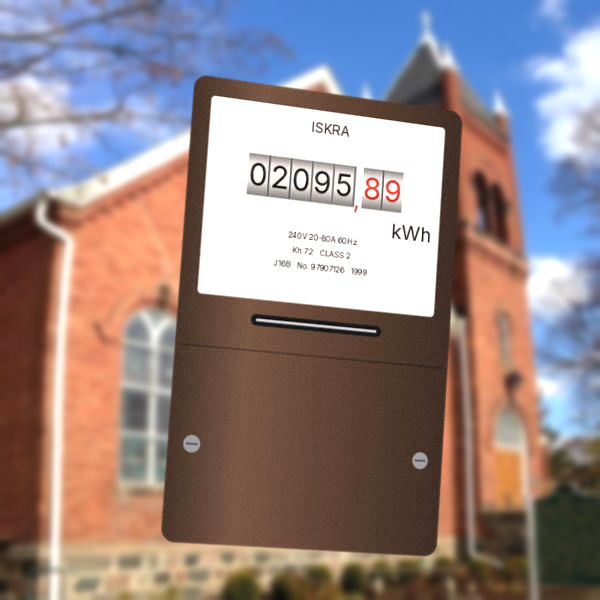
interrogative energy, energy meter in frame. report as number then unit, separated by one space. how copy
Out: 2095.89 kWh
